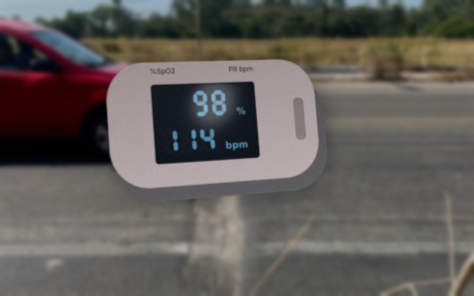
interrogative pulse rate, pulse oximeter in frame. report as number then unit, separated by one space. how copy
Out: 114 bpm
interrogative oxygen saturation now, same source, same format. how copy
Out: 98 %
